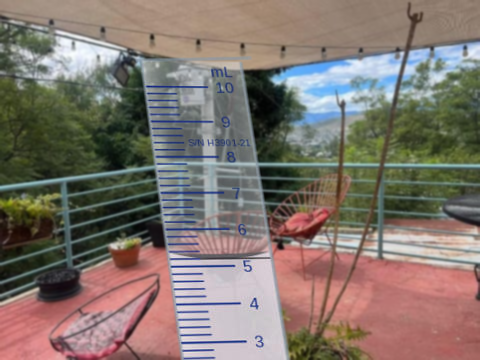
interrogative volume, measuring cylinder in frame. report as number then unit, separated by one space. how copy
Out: 5.2 mL
